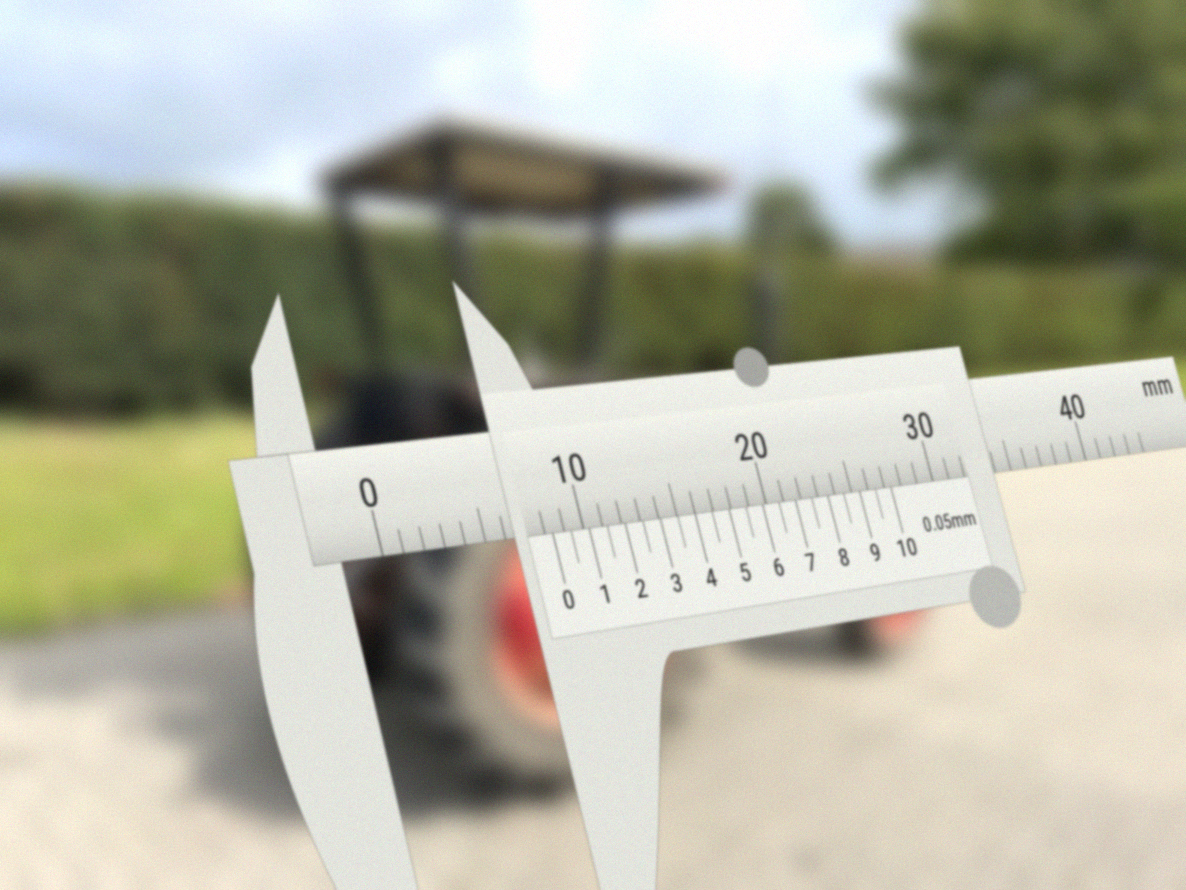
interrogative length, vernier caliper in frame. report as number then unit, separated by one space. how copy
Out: 8.4 mm
